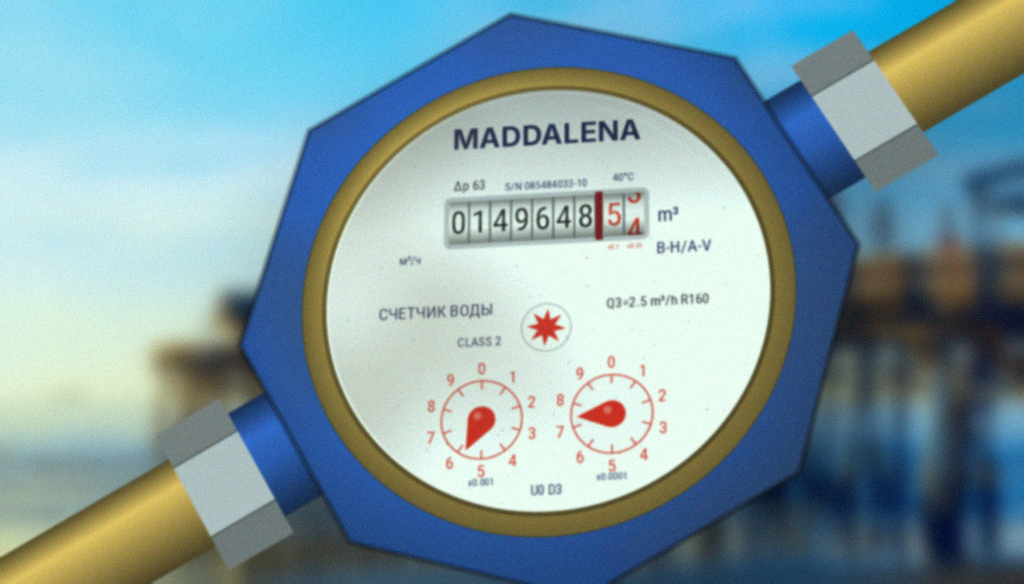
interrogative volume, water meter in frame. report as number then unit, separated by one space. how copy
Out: 149648.5357 m³
